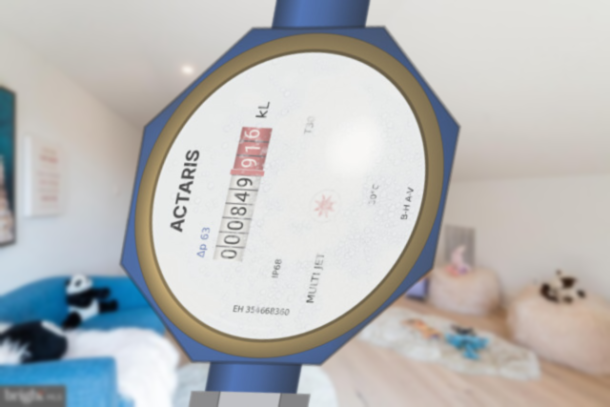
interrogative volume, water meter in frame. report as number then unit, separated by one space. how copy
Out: 849.916 kL
